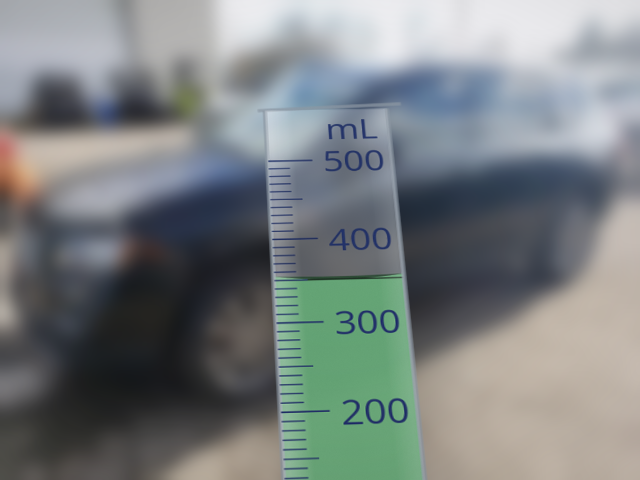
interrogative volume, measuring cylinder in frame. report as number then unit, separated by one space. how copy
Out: 350 mL
